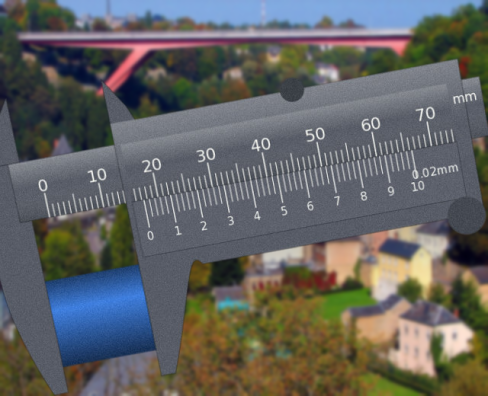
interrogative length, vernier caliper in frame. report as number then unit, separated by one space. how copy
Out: 17.4 mm
